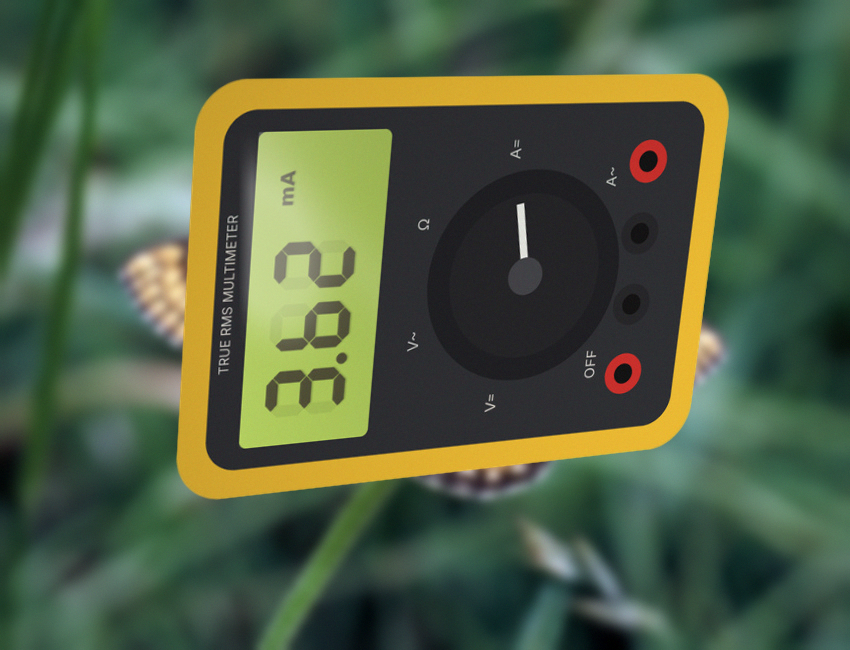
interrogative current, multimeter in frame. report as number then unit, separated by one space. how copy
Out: 3.62 mA
